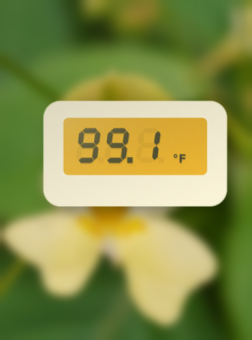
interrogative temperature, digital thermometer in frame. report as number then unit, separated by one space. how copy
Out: 99.1 °F
